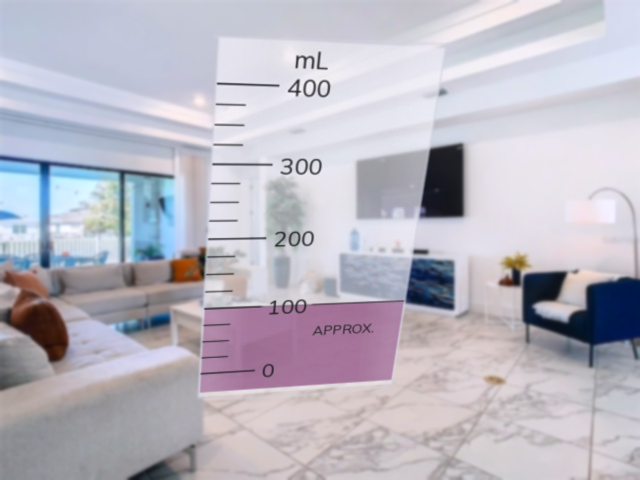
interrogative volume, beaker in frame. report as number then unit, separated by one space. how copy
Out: 100 mL
